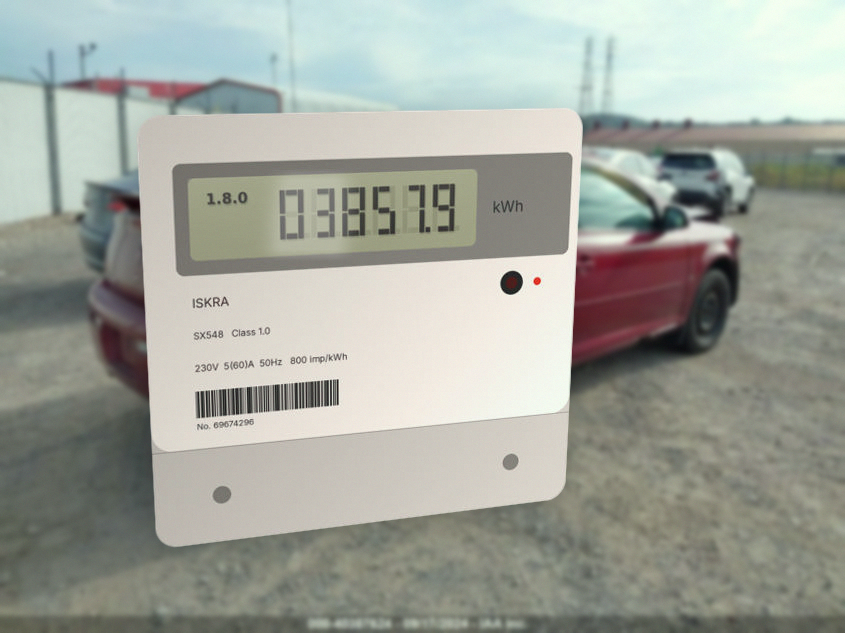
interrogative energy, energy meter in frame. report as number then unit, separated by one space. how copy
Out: 3857.9 kWh
